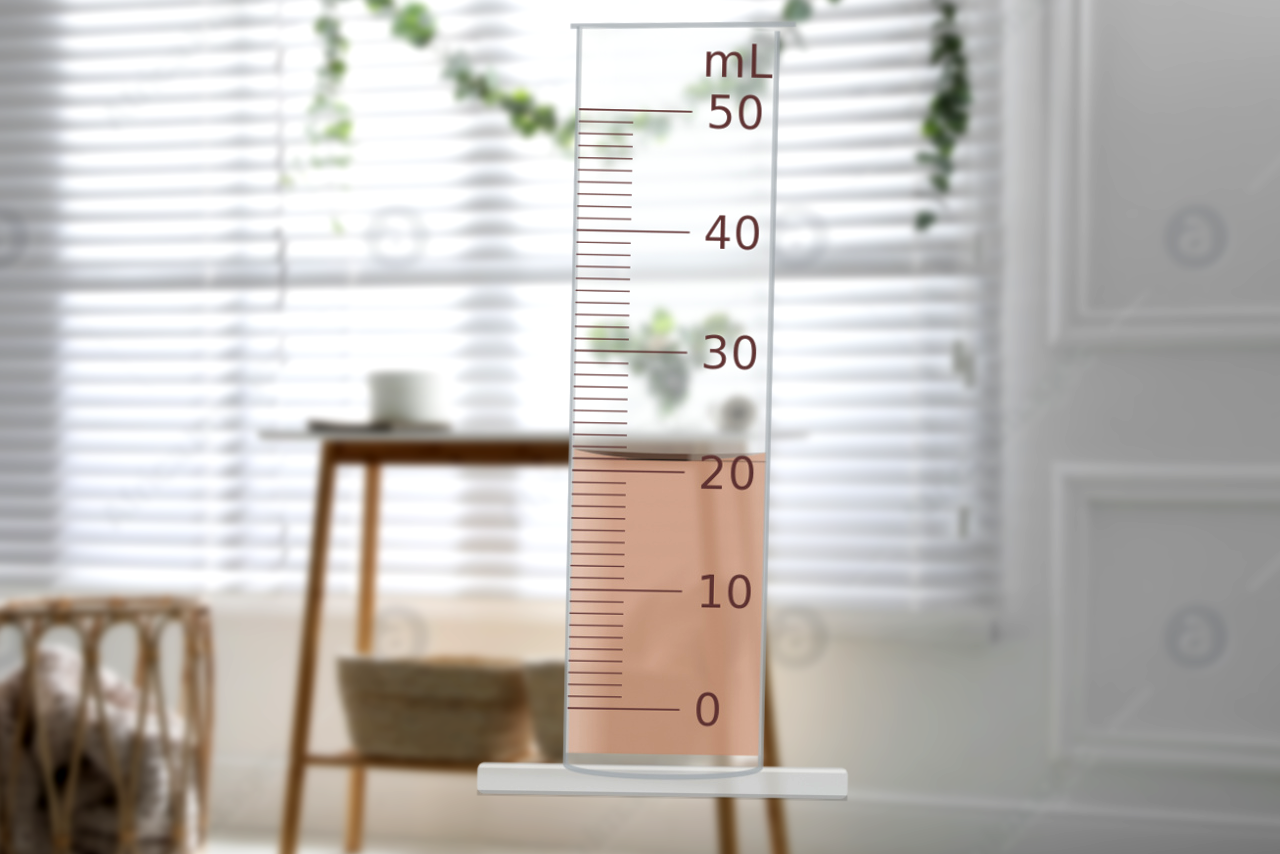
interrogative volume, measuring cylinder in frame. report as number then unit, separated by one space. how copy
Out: 21 mL
